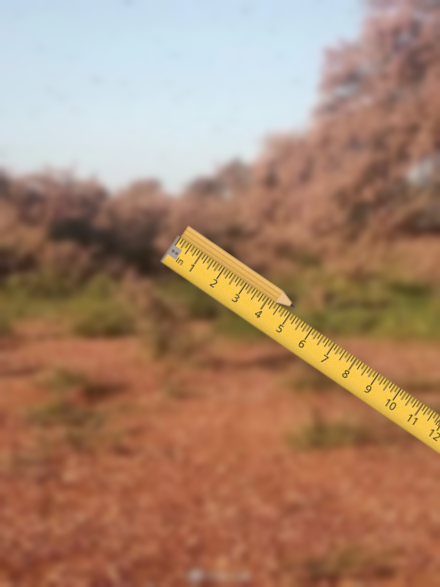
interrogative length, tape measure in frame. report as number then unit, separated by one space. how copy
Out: 5 in
